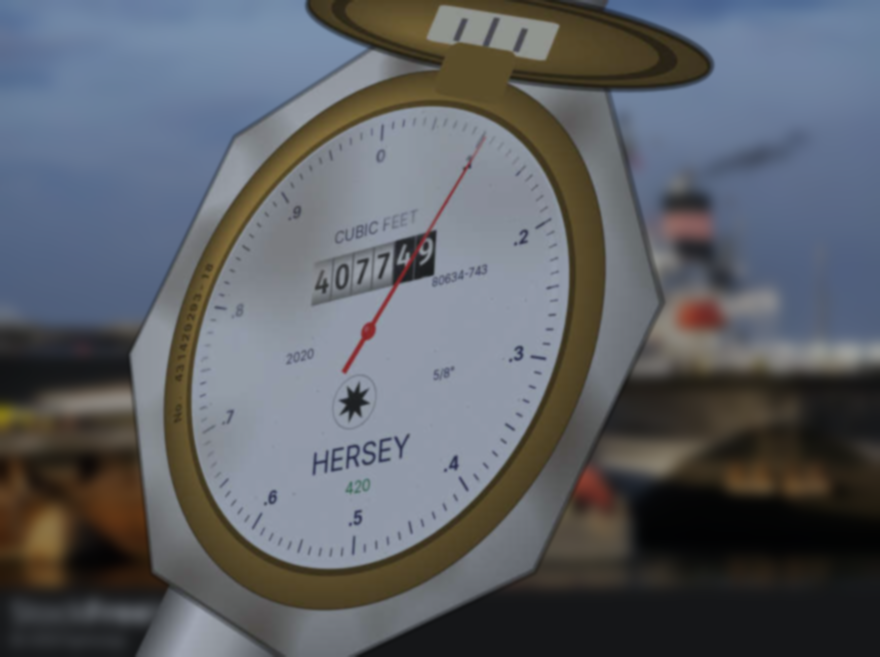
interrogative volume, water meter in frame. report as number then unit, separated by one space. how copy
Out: 407749.10 ft³
